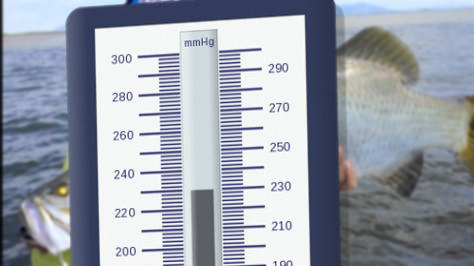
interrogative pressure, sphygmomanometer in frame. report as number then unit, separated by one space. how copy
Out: 230 mmHg
